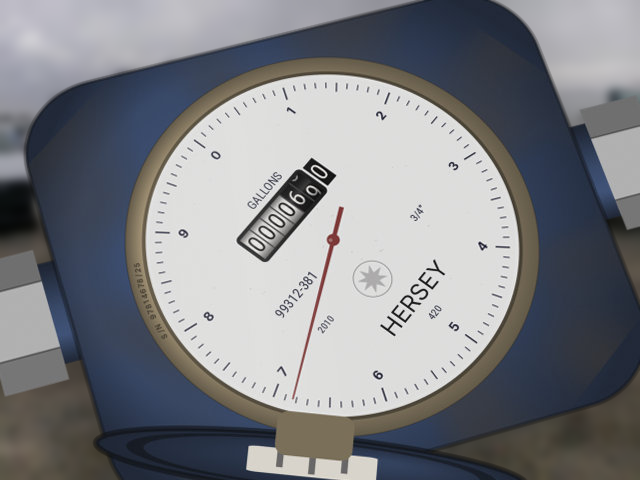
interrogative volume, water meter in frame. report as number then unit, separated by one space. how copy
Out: 686.8 gal
